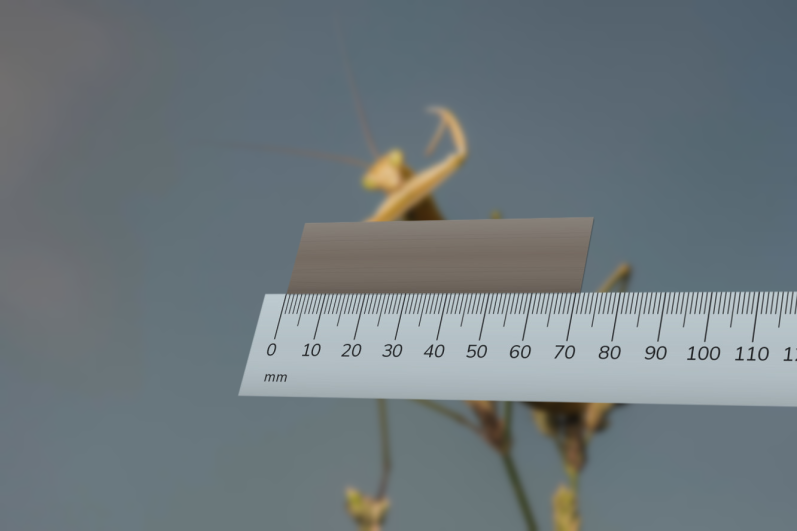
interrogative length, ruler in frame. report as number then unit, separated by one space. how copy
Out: 71 mm
